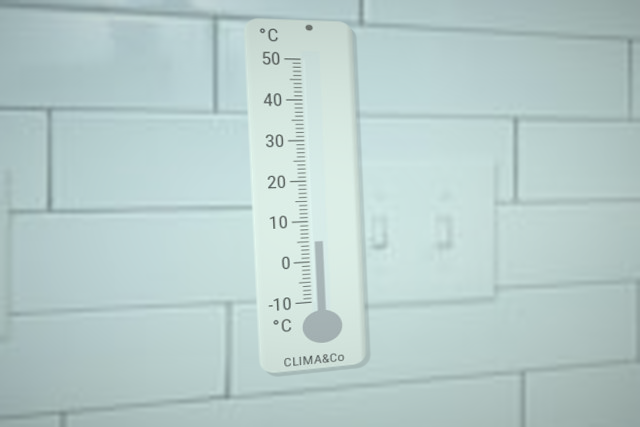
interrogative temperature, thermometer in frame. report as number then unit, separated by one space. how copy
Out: 5 °C
